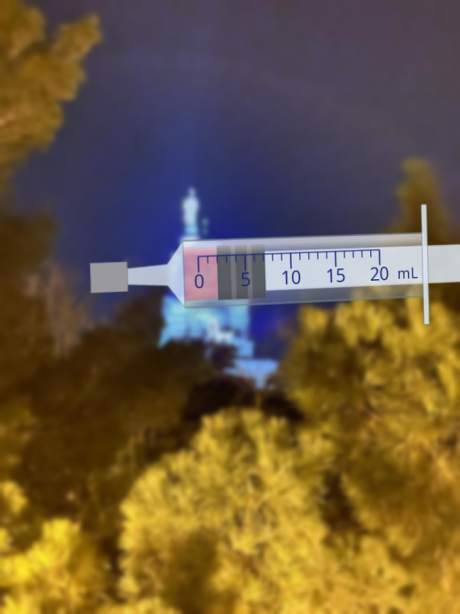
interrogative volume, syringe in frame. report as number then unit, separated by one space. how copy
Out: 2 mL
